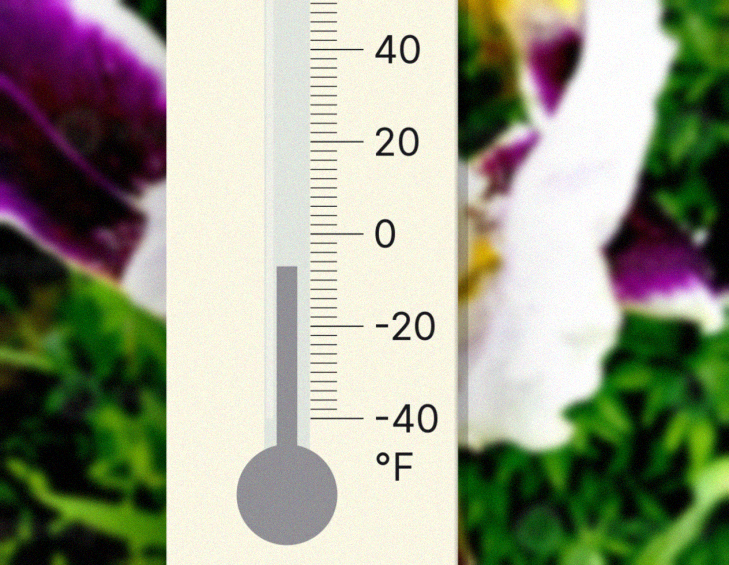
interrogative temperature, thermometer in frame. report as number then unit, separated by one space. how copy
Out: -7 °F
